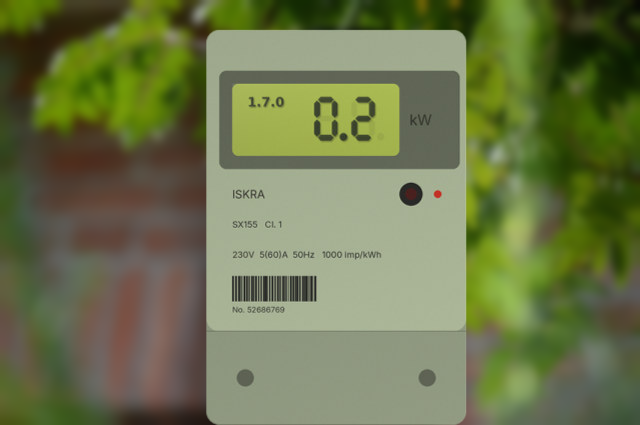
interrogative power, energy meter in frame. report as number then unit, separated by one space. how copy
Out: 0.2 kW
